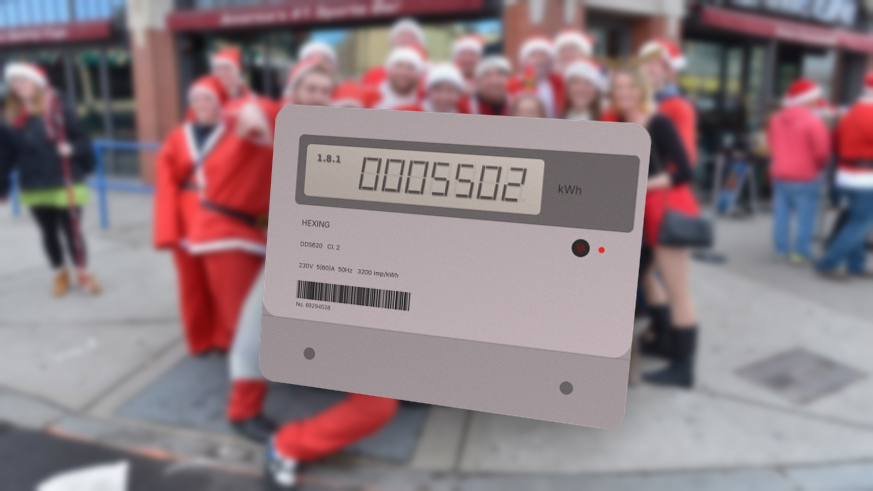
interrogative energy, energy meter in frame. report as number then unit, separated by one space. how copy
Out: 5502 kWh
